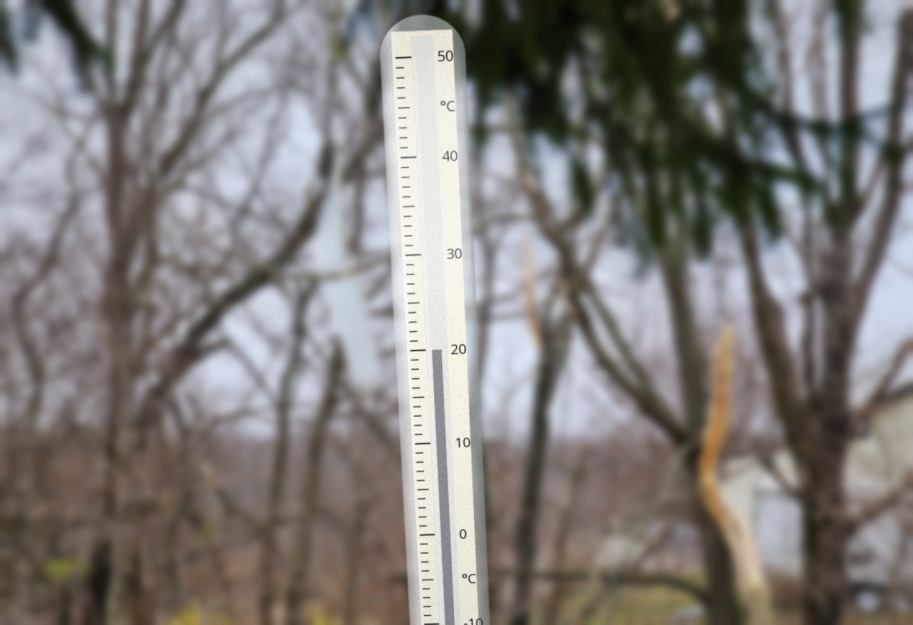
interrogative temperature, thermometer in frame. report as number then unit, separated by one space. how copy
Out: 20 °C
